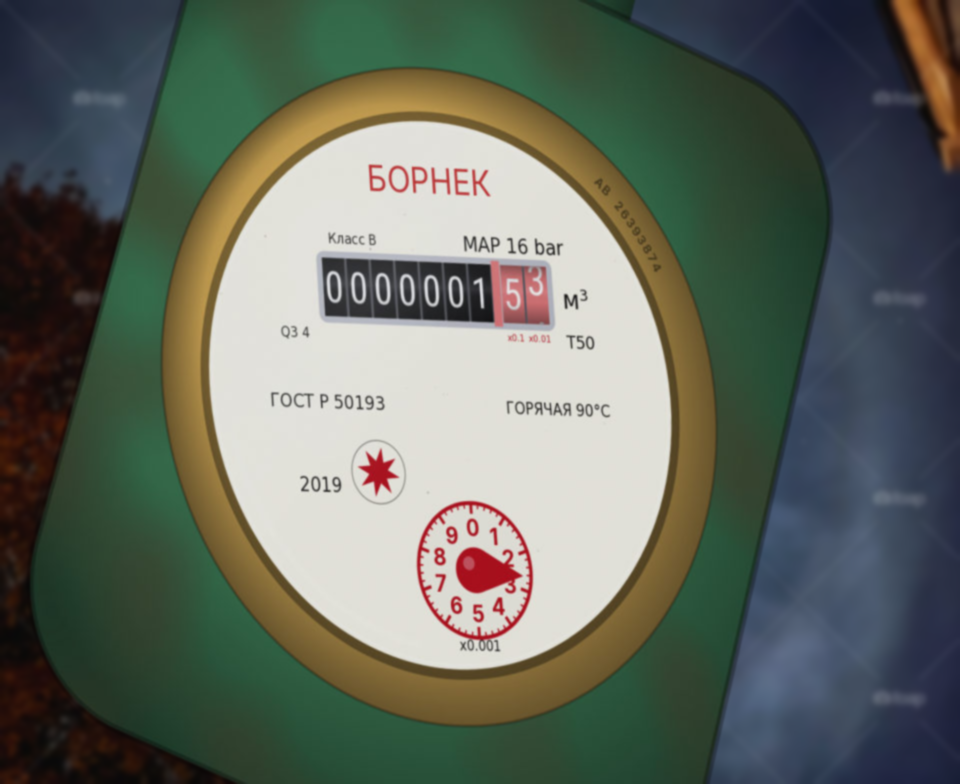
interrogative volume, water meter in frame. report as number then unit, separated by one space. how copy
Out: 1.532 m³
